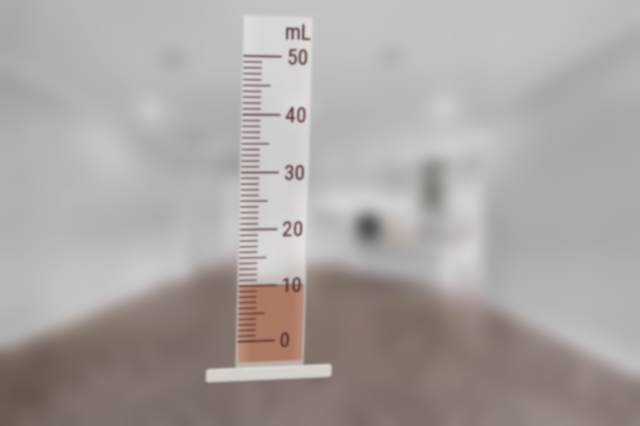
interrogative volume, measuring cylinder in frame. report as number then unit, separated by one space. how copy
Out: 10 mL
